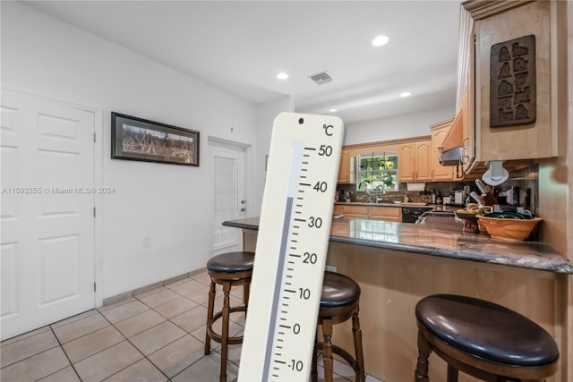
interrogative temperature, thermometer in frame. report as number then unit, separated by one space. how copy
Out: 36 °C
